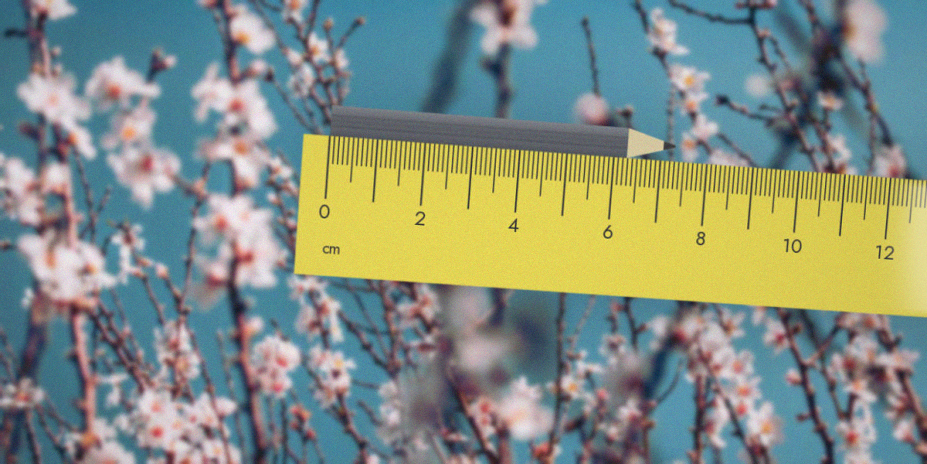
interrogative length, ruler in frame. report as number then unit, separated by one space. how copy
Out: 7.3 cm
